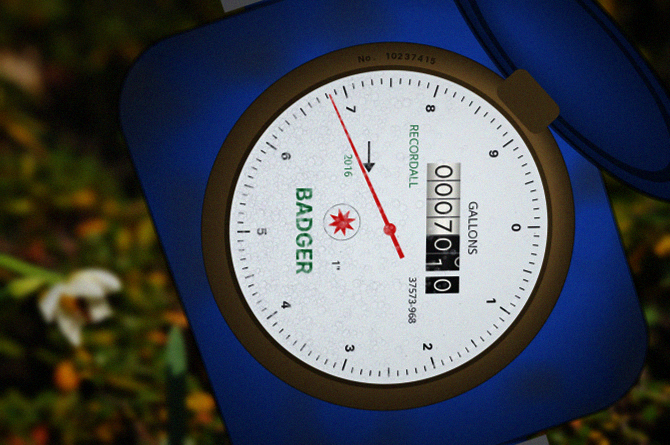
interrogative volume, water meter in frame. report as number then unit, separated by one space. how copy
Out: 7006.8 gal
